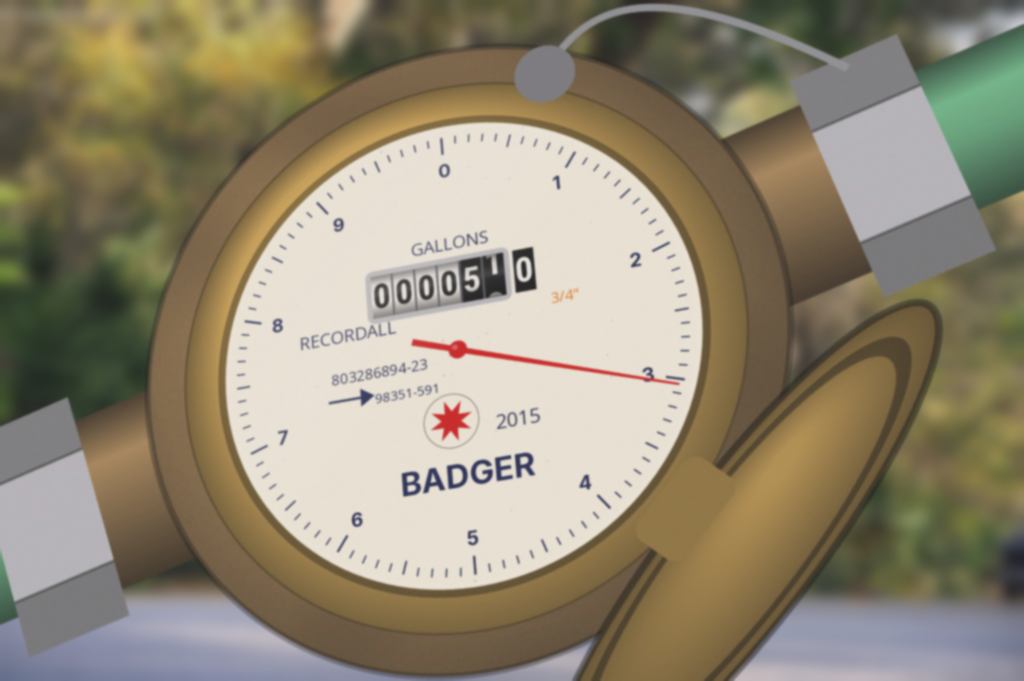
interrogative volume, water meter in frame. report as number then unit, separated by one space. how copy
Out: 513.0 gal
